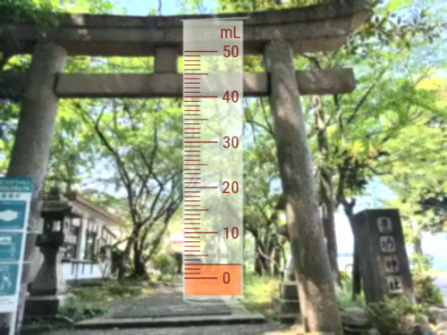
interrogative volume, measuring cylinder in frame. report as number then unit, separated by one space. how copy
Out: 3 mL
